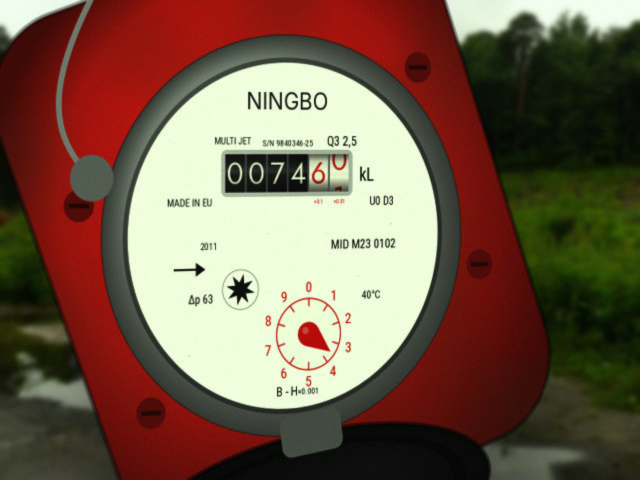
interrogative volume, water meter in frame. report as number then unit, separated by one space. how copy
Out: 74.603 kL
